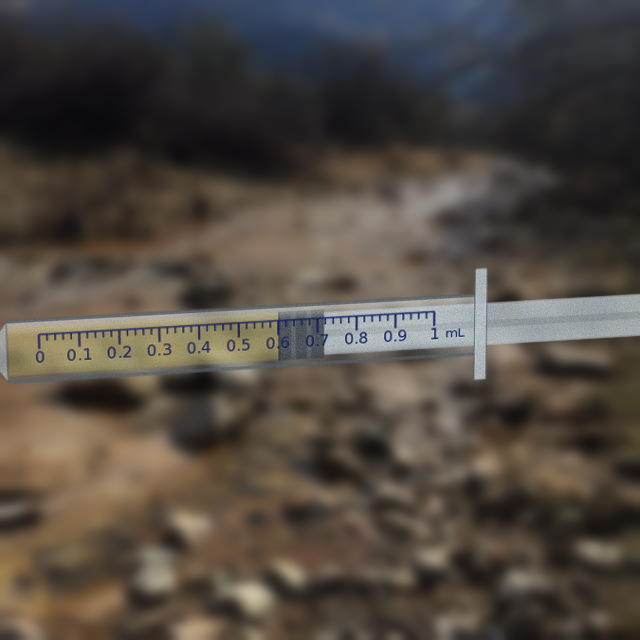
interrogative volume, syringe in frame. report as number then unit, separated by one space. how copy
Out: 0.6 mL
